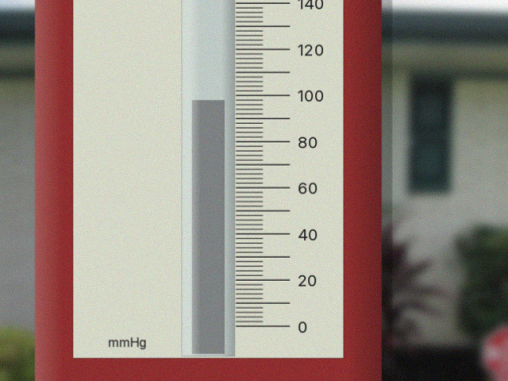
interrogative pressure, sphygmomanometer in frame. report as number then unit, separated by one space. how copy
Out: 98 mmHg
